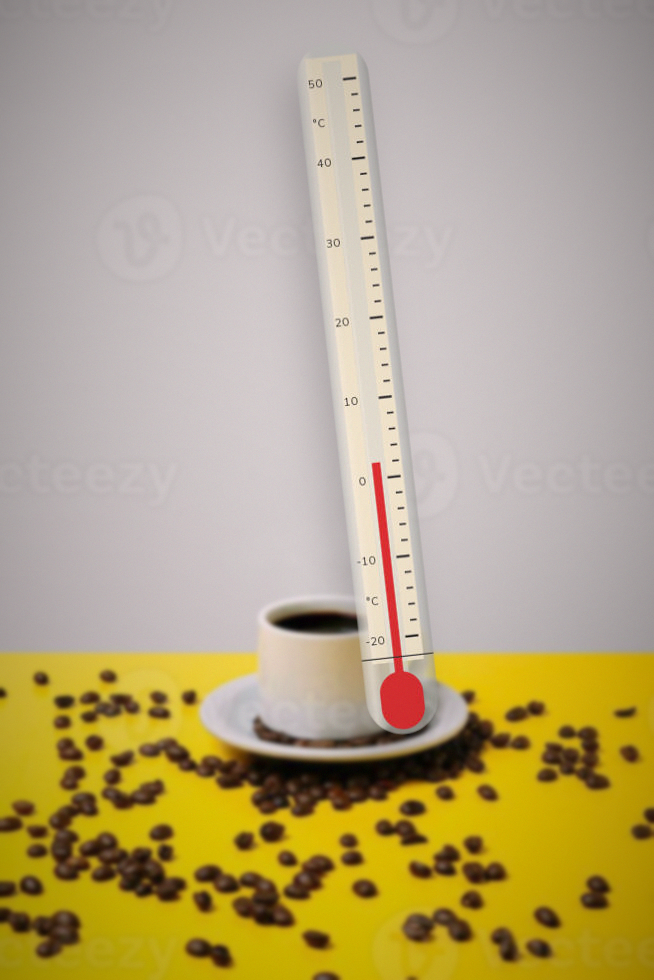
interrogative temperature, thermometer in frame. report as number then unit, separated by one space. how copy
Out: 2 °C
